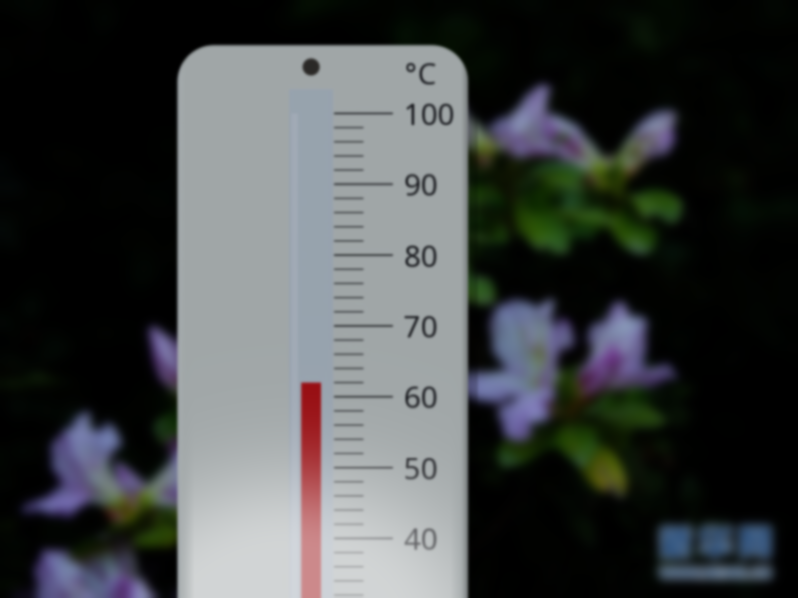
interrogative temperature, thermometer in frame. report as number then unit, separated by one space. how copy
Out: 62 °C
